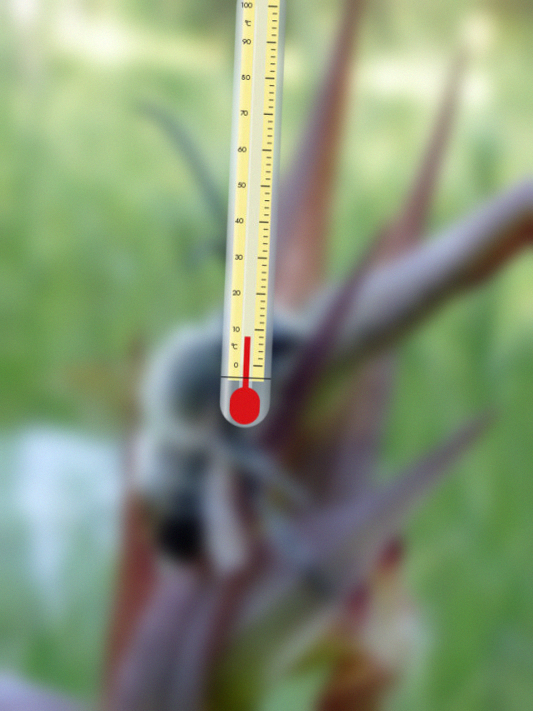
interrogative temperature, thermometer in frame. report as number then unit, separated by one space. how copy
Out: 8 °C
